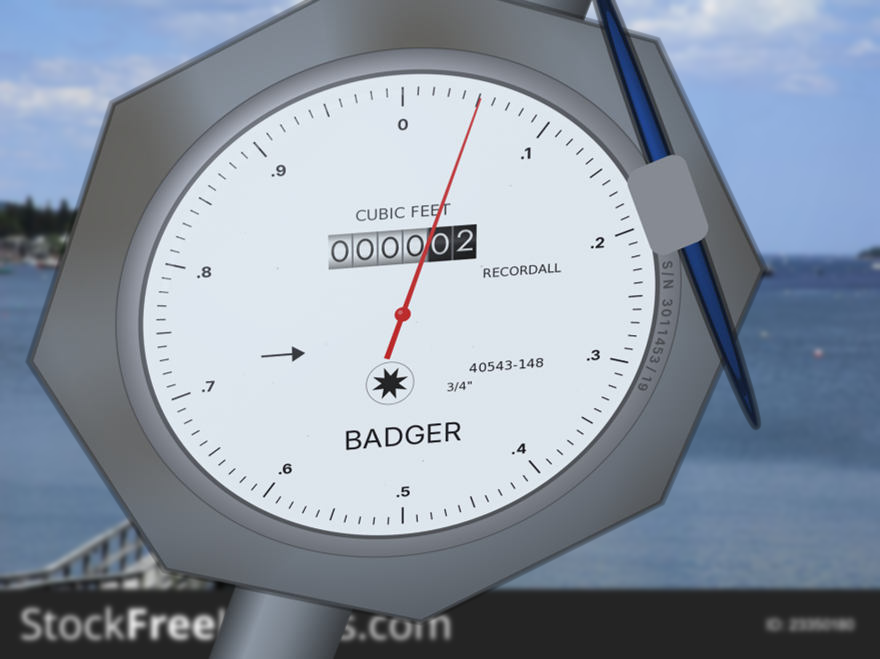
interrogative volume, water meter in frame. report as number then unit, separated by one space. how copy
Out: 2.05 ft³
